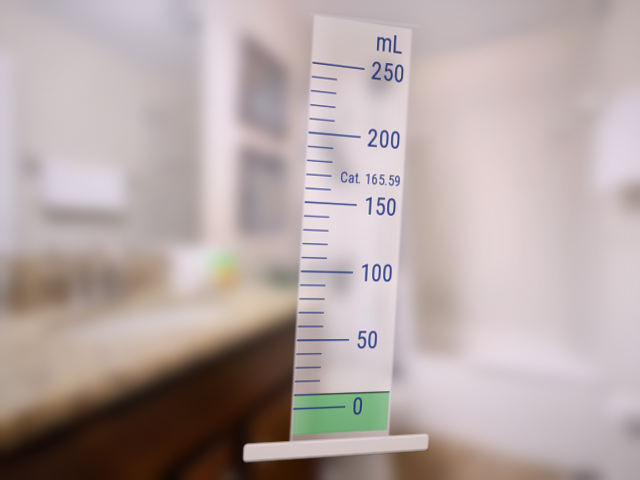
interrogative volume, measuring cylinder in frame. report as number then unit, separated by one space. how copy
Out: 10 mL
